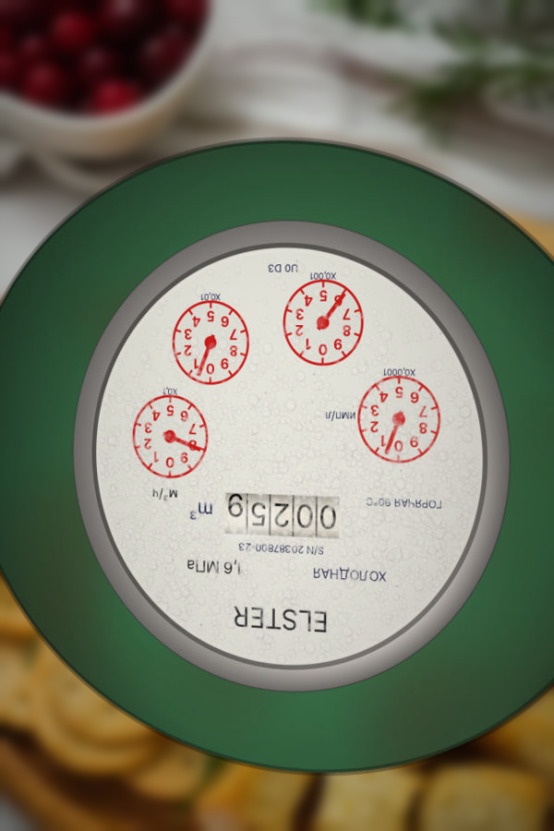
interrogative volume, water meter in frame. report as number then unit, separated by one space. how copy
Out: 258.8060 m³
